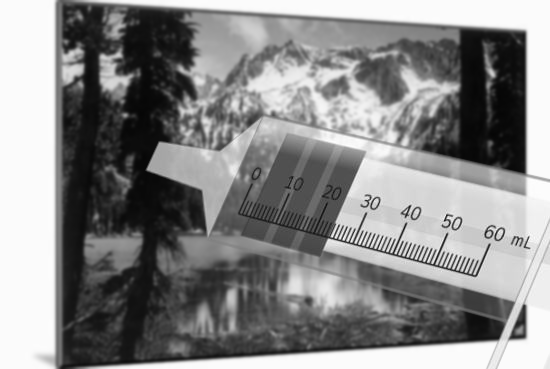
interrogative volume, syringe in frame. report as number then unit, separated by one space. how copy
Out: 3 mL
